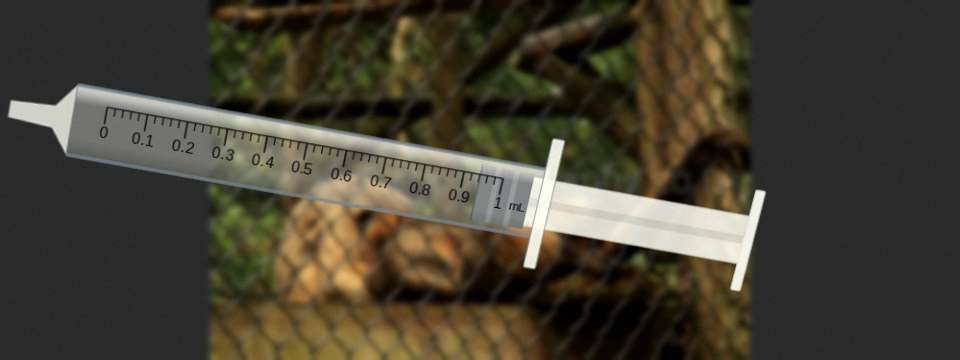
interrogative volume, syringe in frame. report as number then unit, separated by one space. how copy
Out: 0.94 mL
